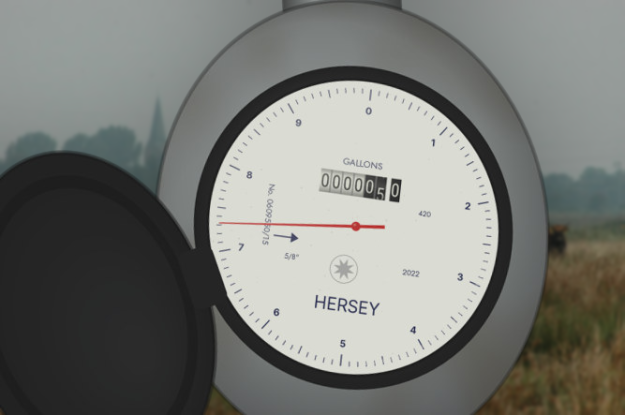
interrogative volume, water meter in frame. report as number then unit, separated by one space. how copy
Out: 47.3 gal
